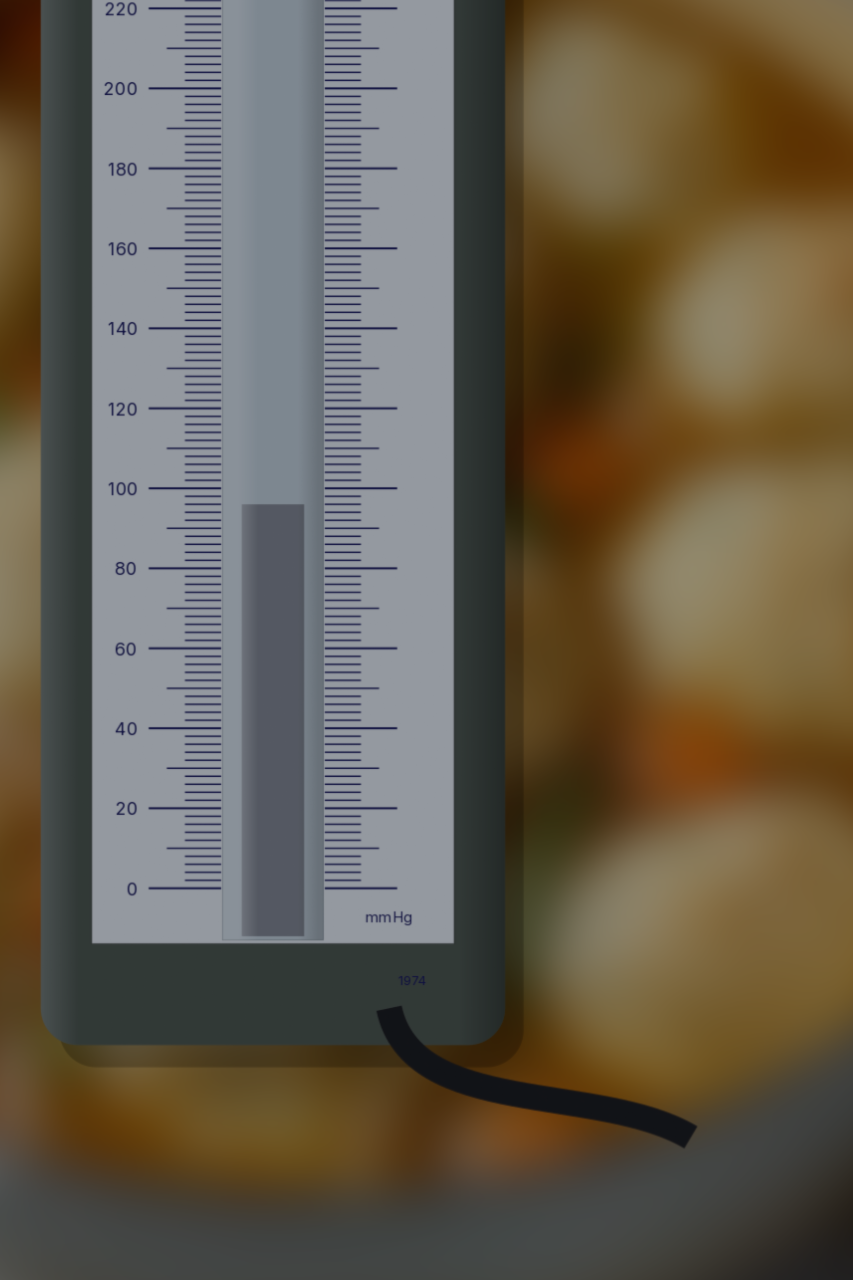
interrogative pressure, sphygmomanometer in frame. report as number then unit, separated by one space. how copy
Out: 96 mmHg
